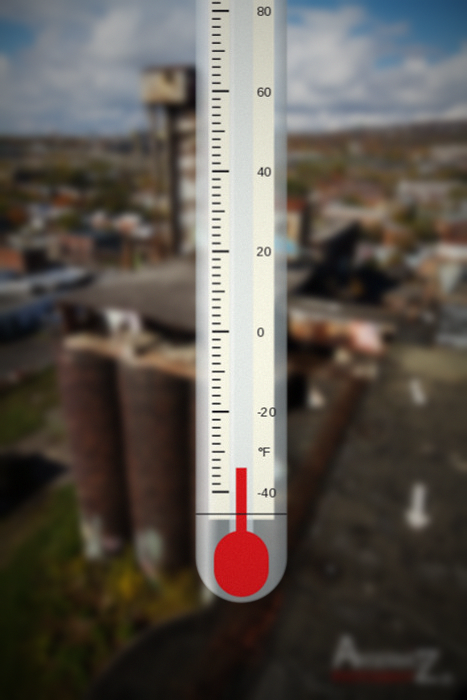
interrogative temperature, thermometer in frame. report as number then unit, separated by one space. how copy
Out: -34 °F
